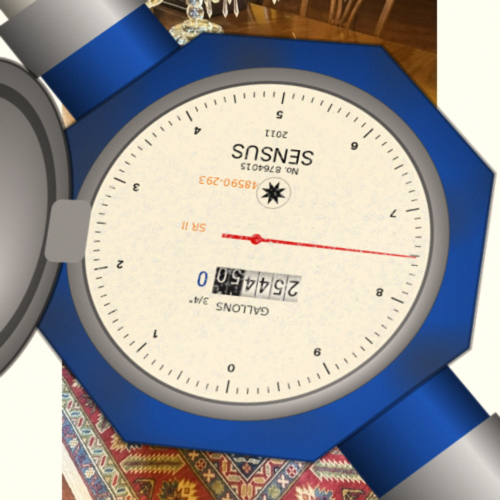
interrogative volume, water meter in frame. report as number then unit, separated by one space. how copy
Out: 2544497.5 gal
